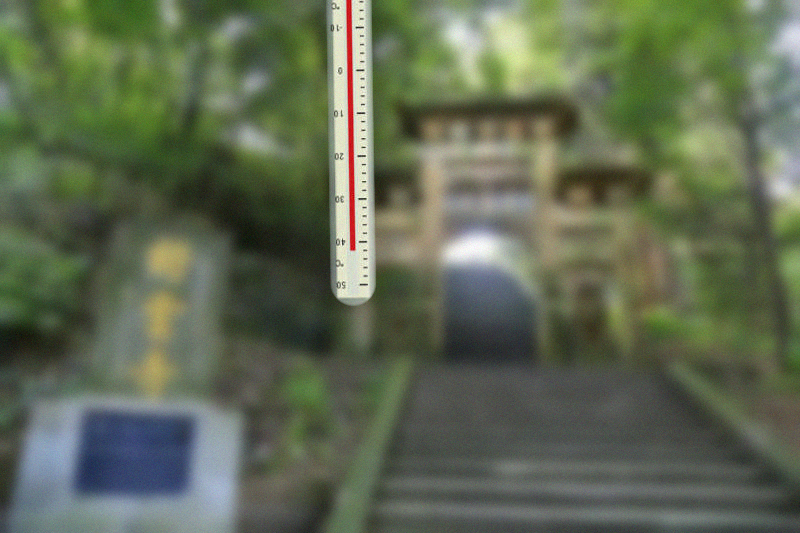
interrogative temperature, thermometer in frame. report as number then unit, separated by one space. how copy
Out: 42 °C
